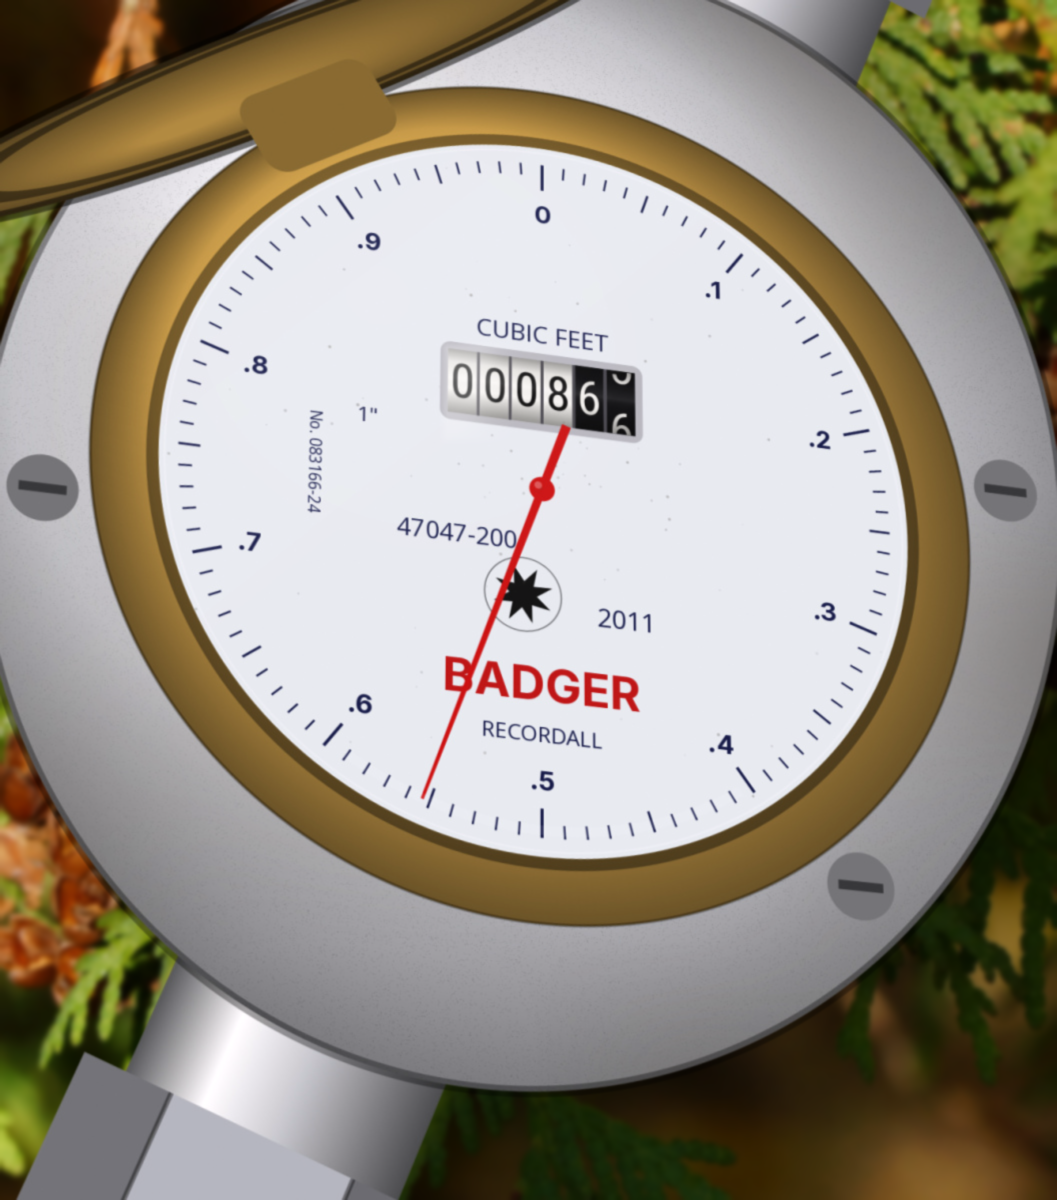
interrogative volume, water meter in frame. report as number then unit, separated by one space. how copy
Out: 865.55 ft³
